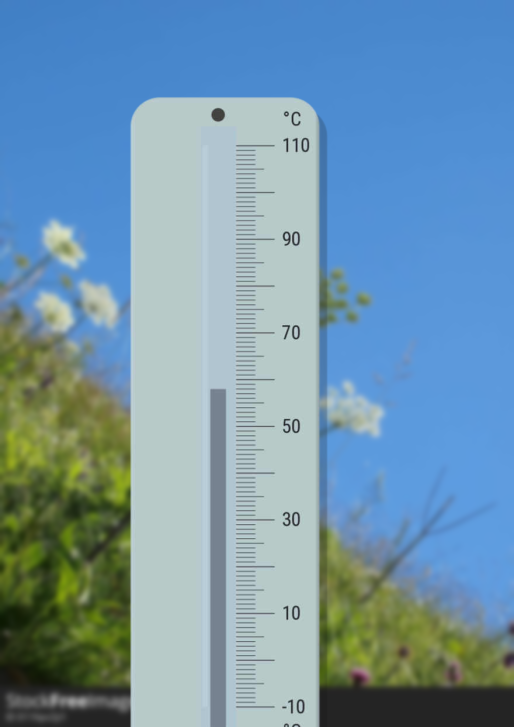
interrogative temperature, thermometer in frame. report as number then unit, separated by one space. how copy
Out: 58 °C
